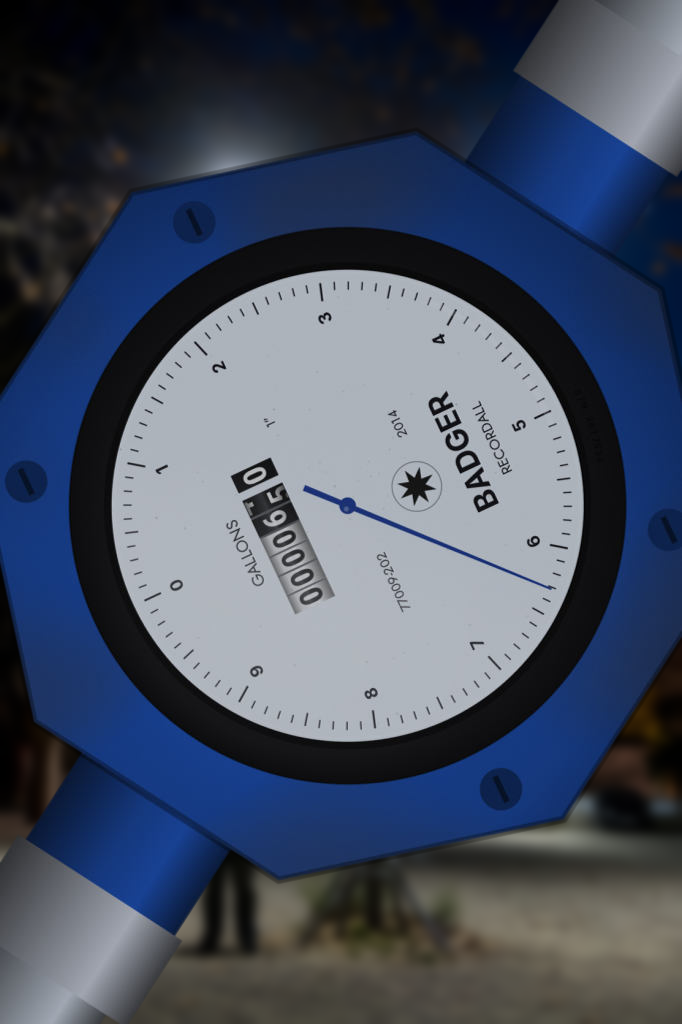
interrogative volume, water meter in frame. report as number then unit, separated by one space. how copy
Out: 646.3 gal
